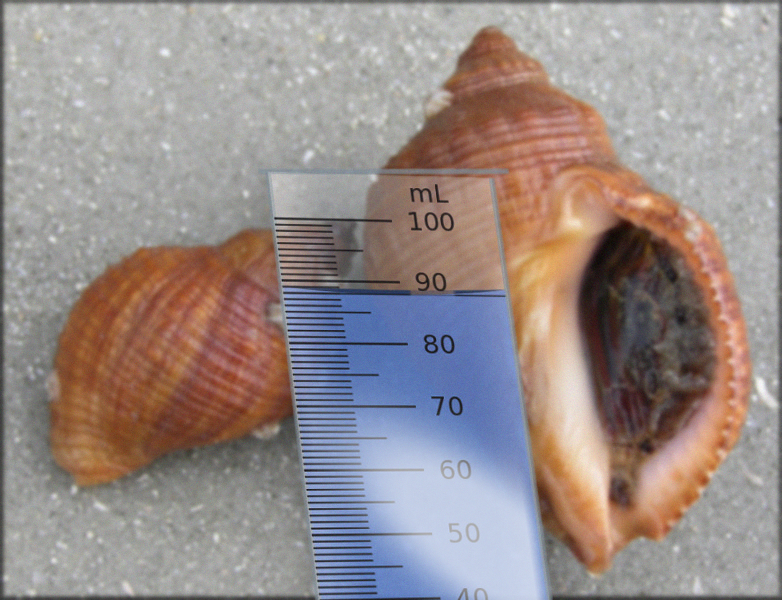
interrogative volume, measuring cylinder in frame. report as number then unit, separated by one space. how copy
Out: 88 mL
